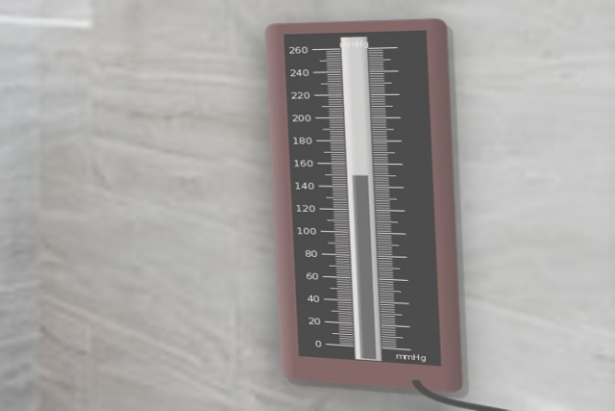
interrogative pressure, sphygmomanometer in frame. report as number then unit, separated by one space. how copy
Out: 150 mmHg
